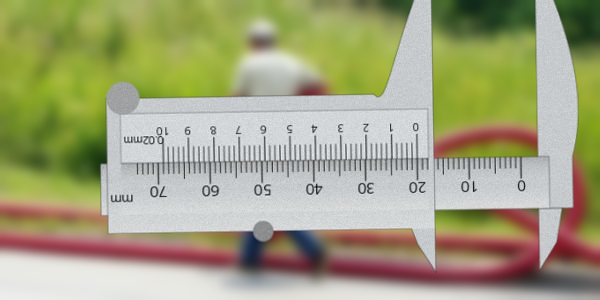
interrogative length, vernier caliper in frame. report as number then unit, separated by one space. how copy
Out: 20.0 mm
